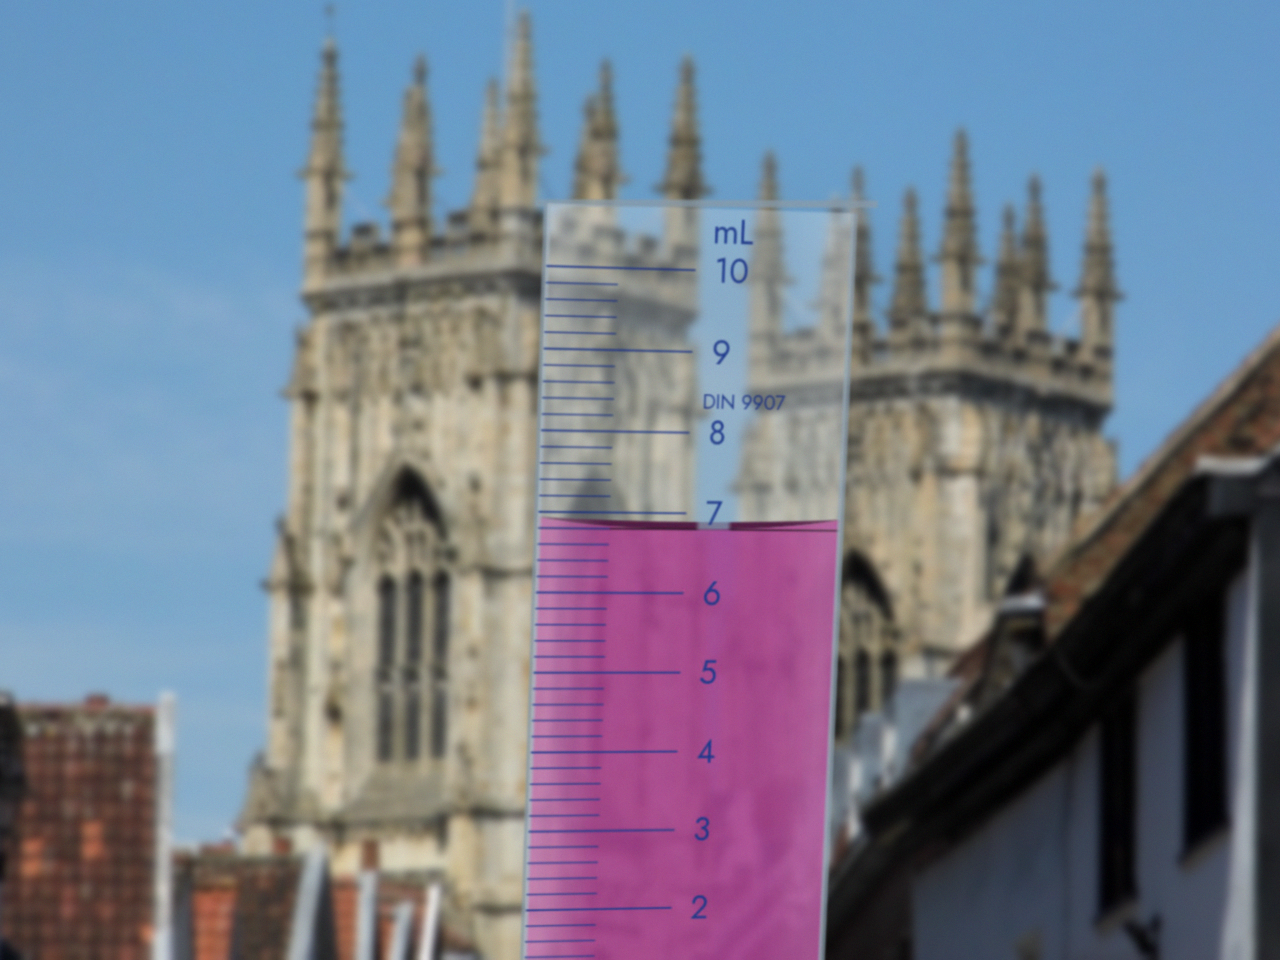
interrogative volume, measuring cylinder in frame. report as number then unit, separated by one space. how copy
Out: 6.8 mL
